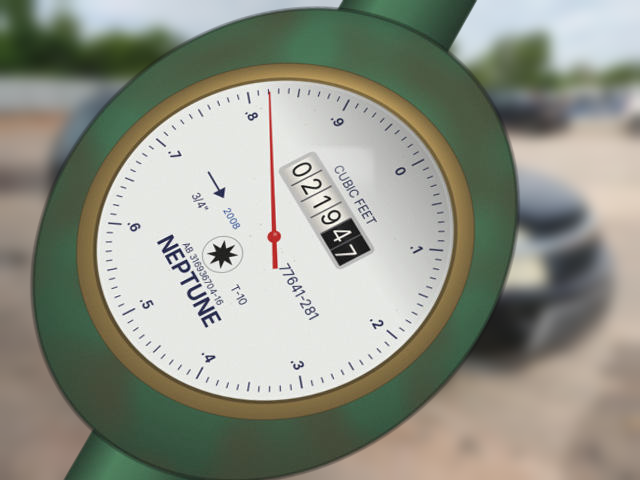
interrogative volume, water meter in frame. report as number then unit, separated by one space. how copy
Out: 21946.82 ft³
